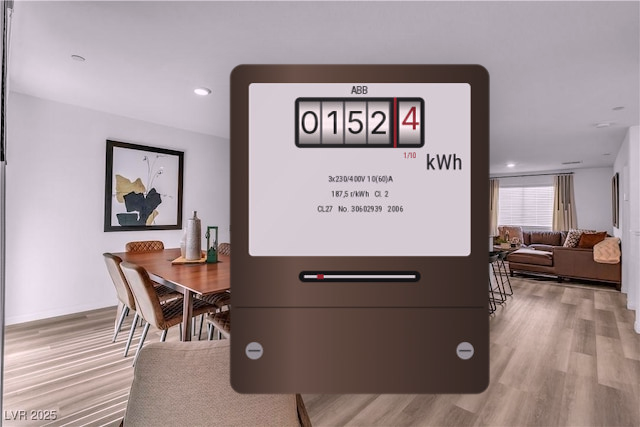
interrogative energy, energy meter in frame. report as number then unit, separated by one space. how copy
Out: 152.4 kWh
